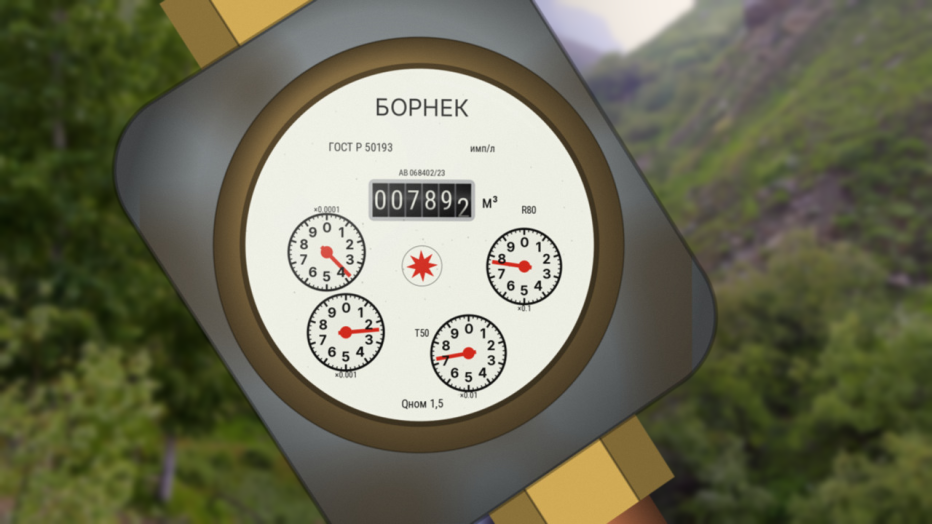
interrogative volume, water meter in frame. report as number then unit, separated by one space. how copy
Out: 7891.7723 m³
